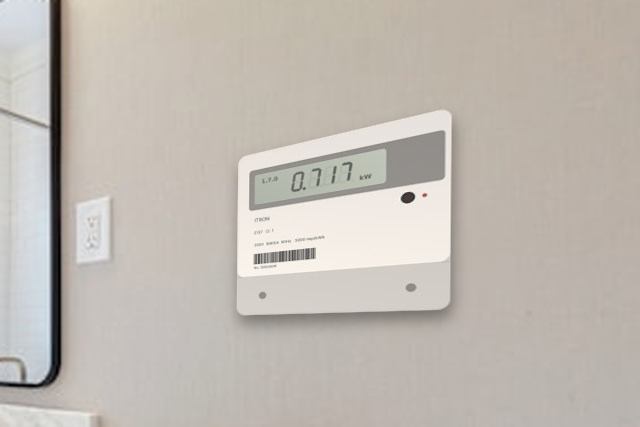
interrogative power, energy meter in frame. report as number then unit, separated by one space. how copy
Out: 0.717 kW
